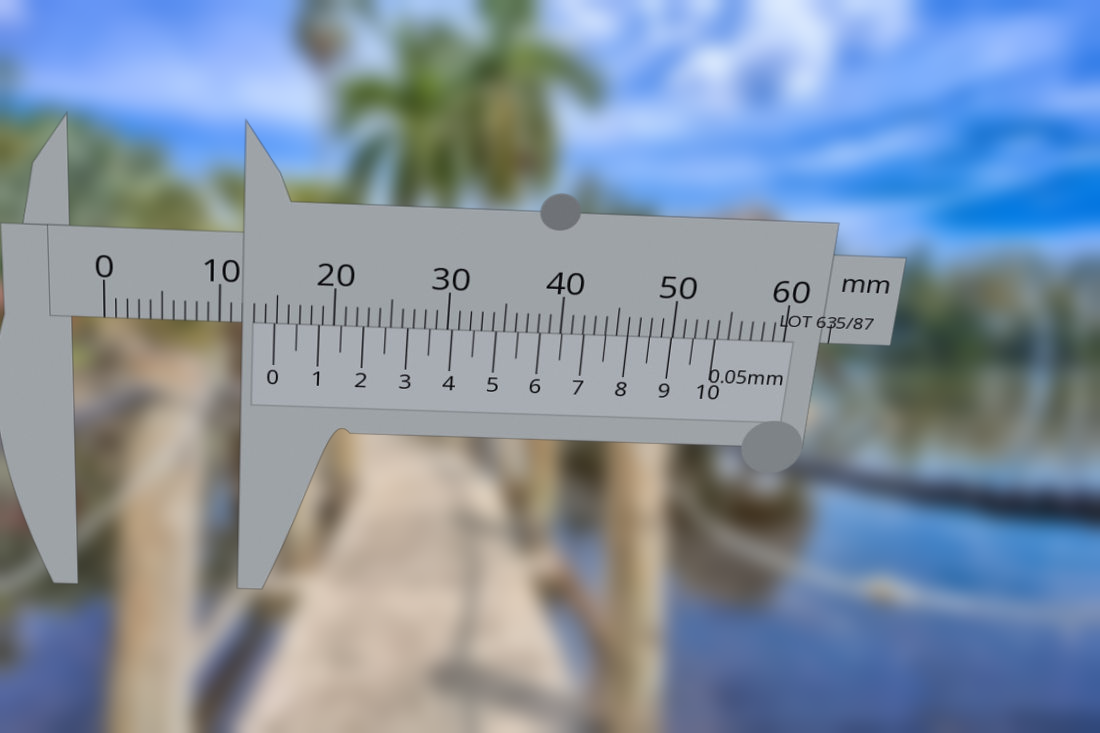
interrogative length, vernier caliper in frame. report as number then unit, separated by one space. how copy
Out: 14.8 mm
